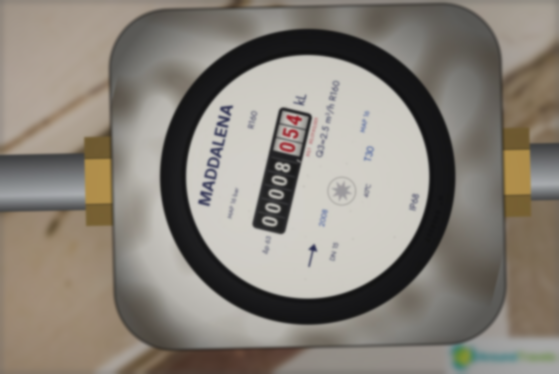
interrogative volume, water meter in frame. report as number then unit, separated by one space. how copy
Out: 8.054 kL
